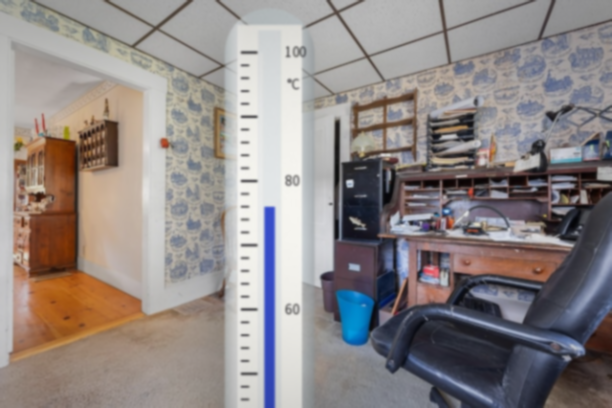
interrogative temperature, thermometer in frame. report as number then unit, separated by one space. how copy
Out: 76 °C
